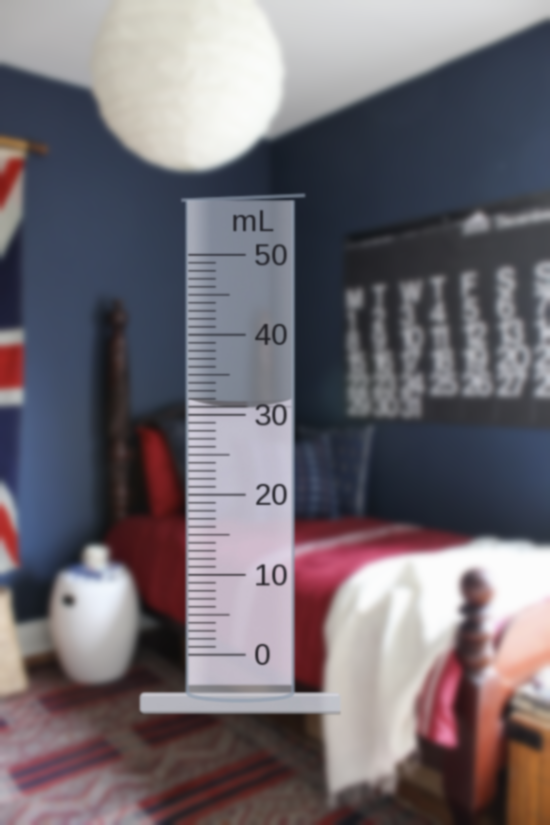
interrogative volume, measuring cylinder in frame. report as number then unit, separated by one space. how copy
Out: 31 mL
